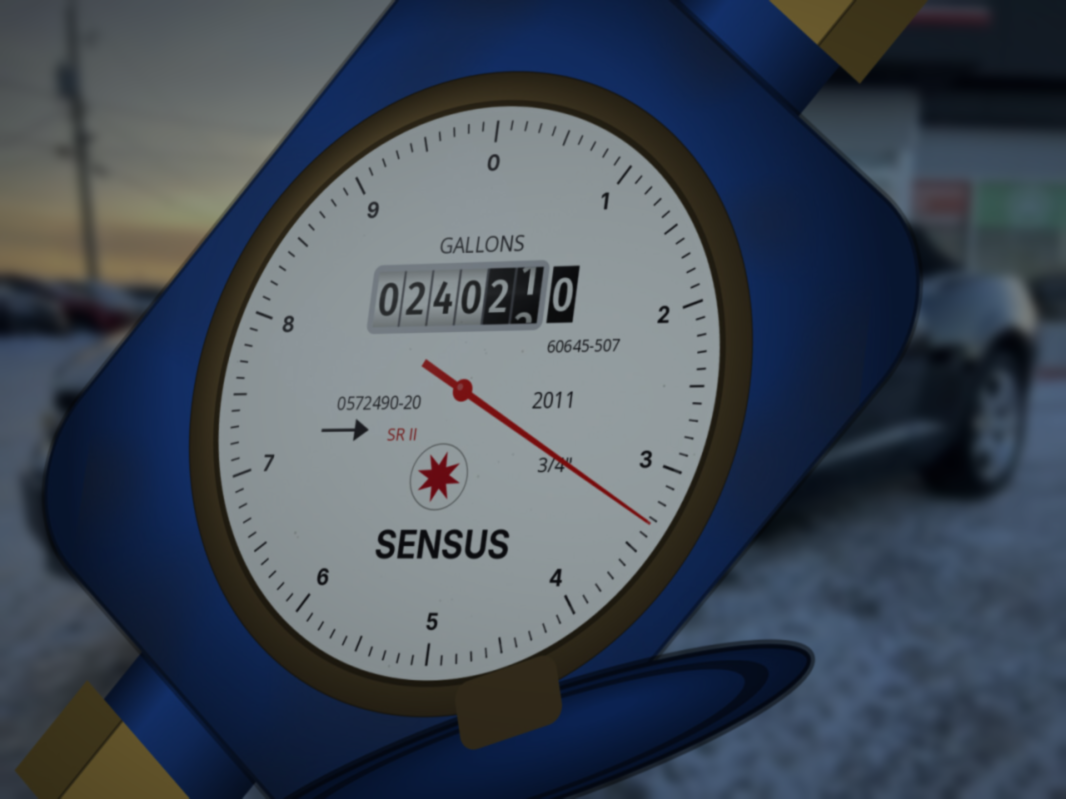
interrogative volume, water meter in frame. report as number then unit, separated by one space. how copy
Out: 240213.3 gal
